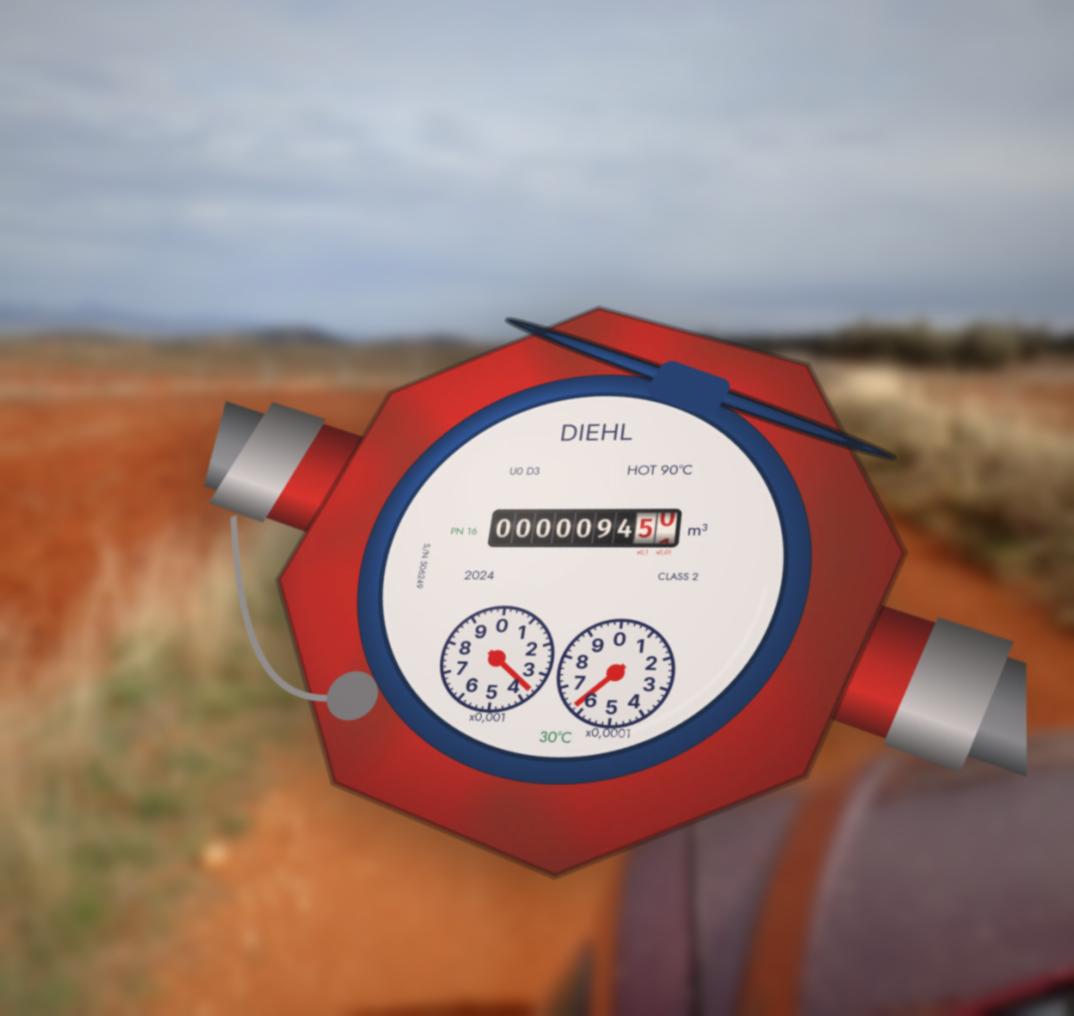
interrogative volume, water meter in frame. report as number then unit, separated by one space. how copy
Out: 94.5036 m³
